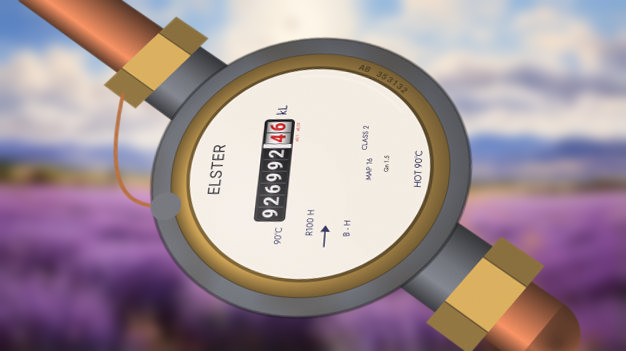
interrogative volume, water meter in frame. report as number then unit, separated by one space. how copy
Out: 926992.46 kL
